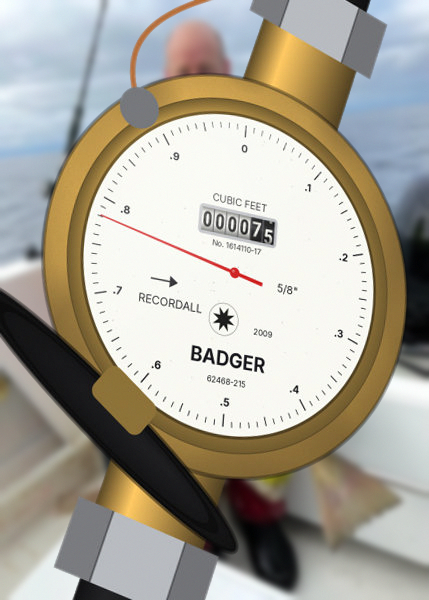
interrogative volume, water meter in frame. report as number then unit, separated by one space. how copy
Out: 74.78 ft³
